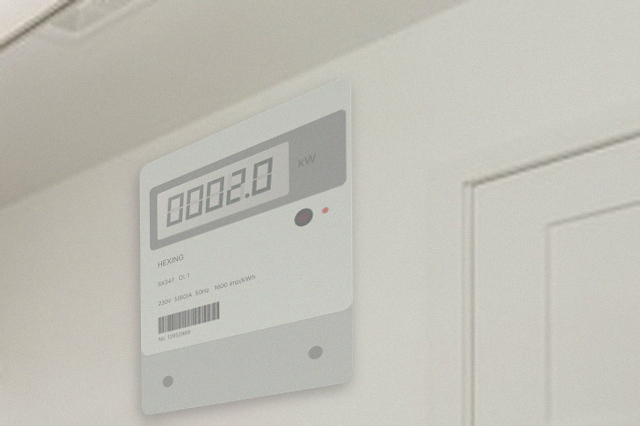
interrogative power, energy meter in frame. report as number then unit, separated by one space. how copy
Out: 2.0 kW
